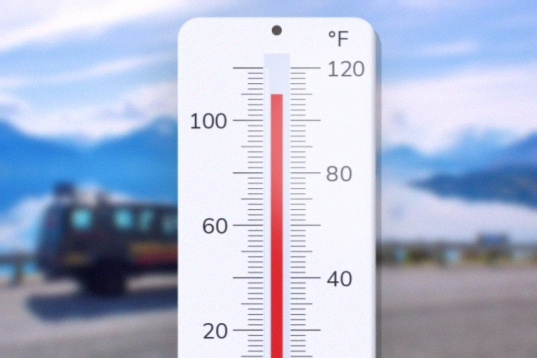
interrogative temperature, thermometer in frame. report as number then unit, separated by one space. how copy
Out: 110 °F
